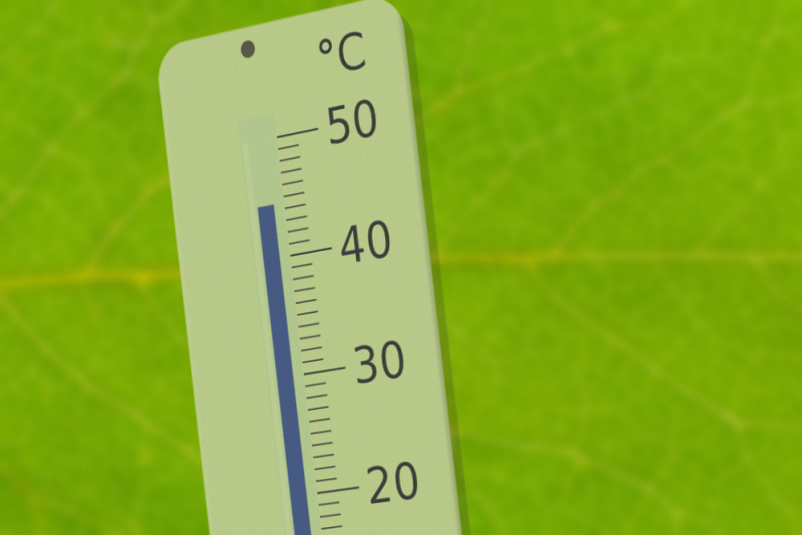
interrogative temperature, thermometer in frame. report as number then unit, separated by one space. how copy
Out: 44.5 °C
